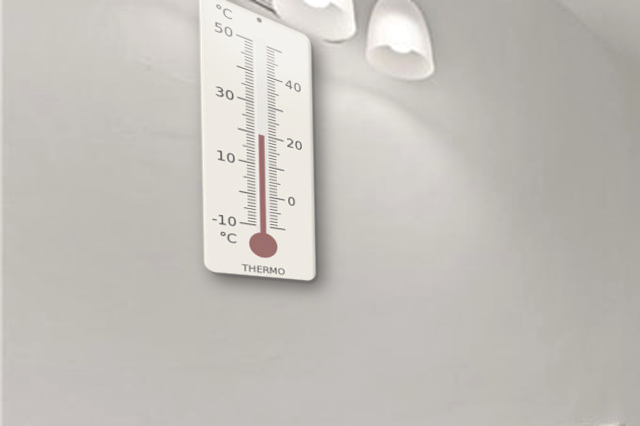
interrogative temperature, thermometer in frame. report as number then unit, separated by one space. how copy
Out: 20 °C
